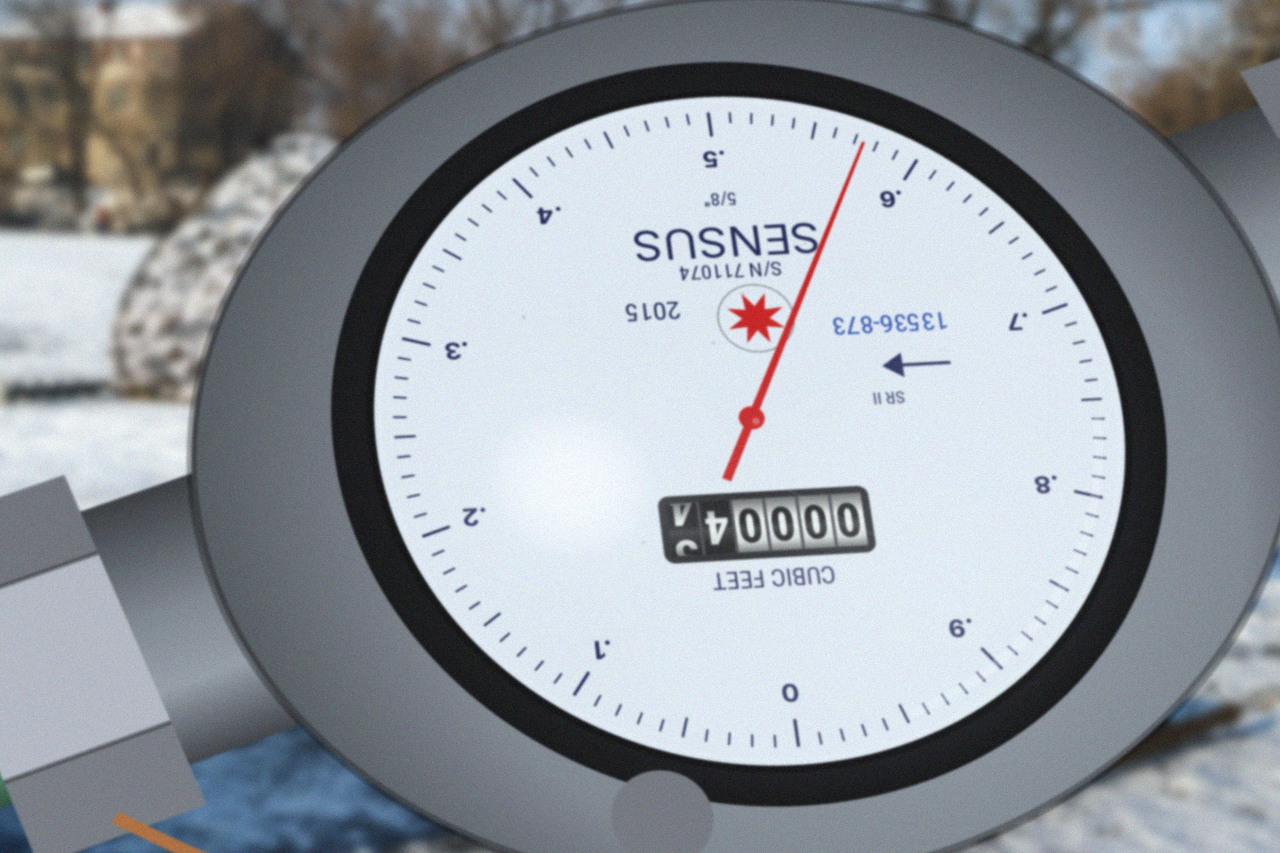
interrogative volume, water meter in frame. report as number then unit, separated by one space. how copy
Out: 43.57 ft³
